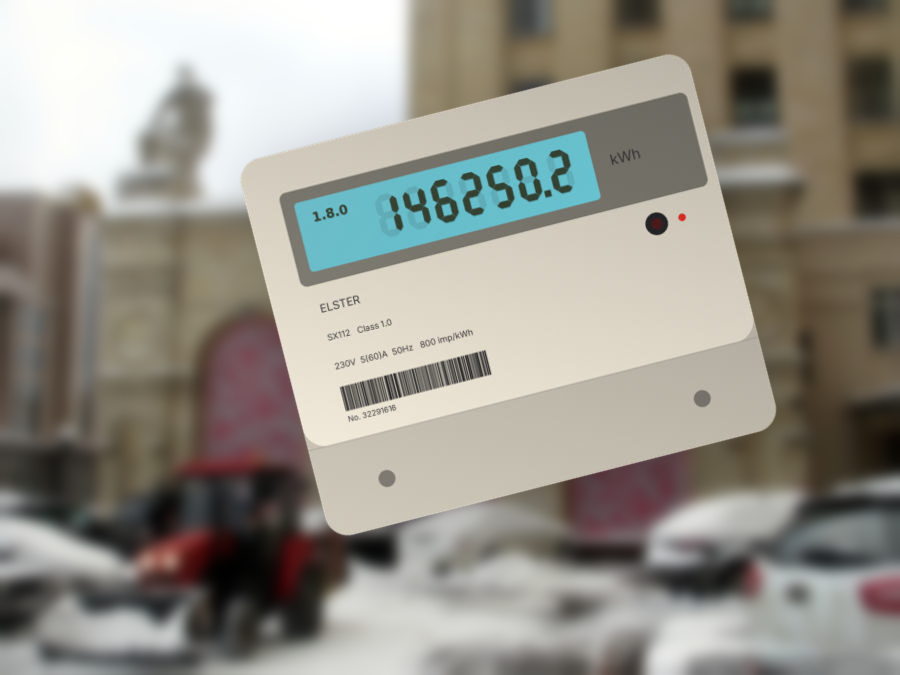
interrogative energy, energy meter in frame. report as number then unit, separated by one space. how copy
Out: 146250.2 kWh
